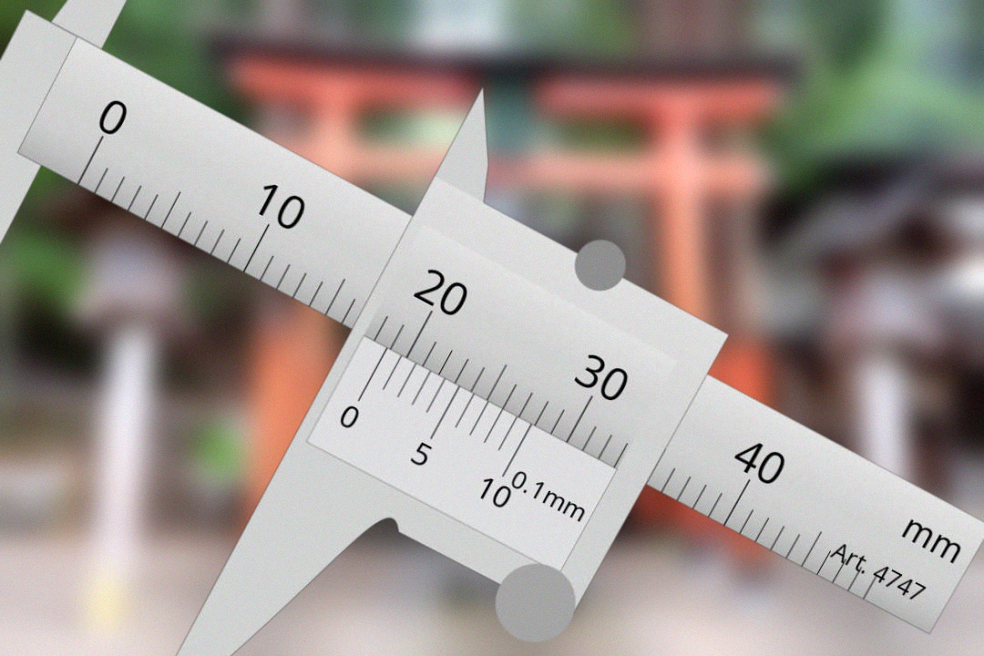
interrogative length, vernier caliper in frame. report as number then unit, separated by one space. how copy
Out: 18.8 mm
